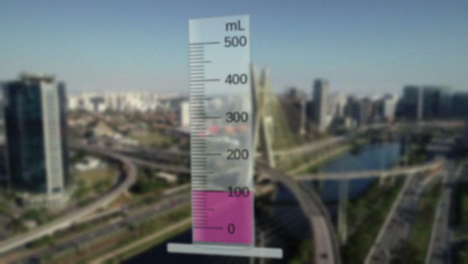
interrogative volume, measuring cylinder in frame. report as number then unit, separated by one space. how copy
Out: 100 mL
